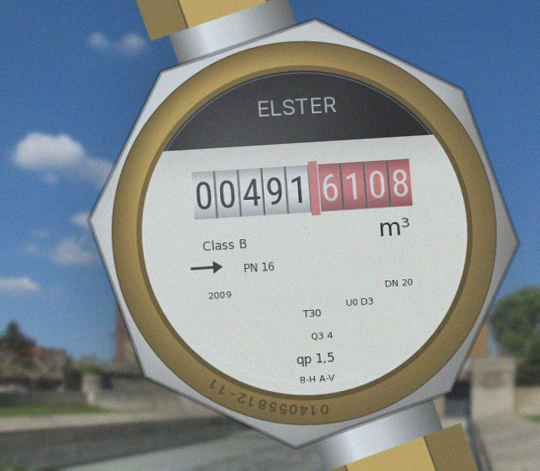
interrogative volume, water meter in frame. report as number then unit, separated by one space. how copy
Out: 491.6108 m³
